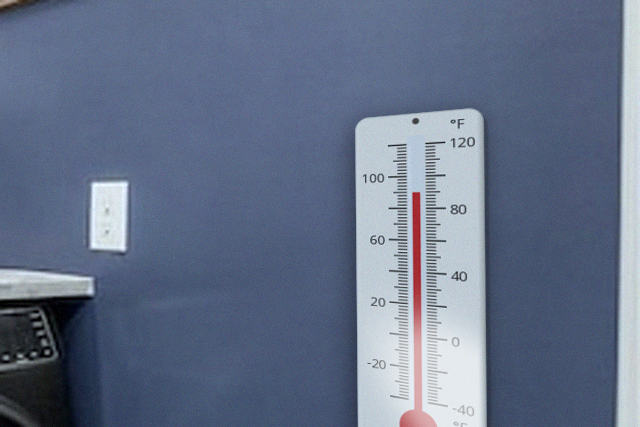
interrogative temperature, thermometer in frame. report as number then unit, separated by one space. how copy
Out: 90 °F
